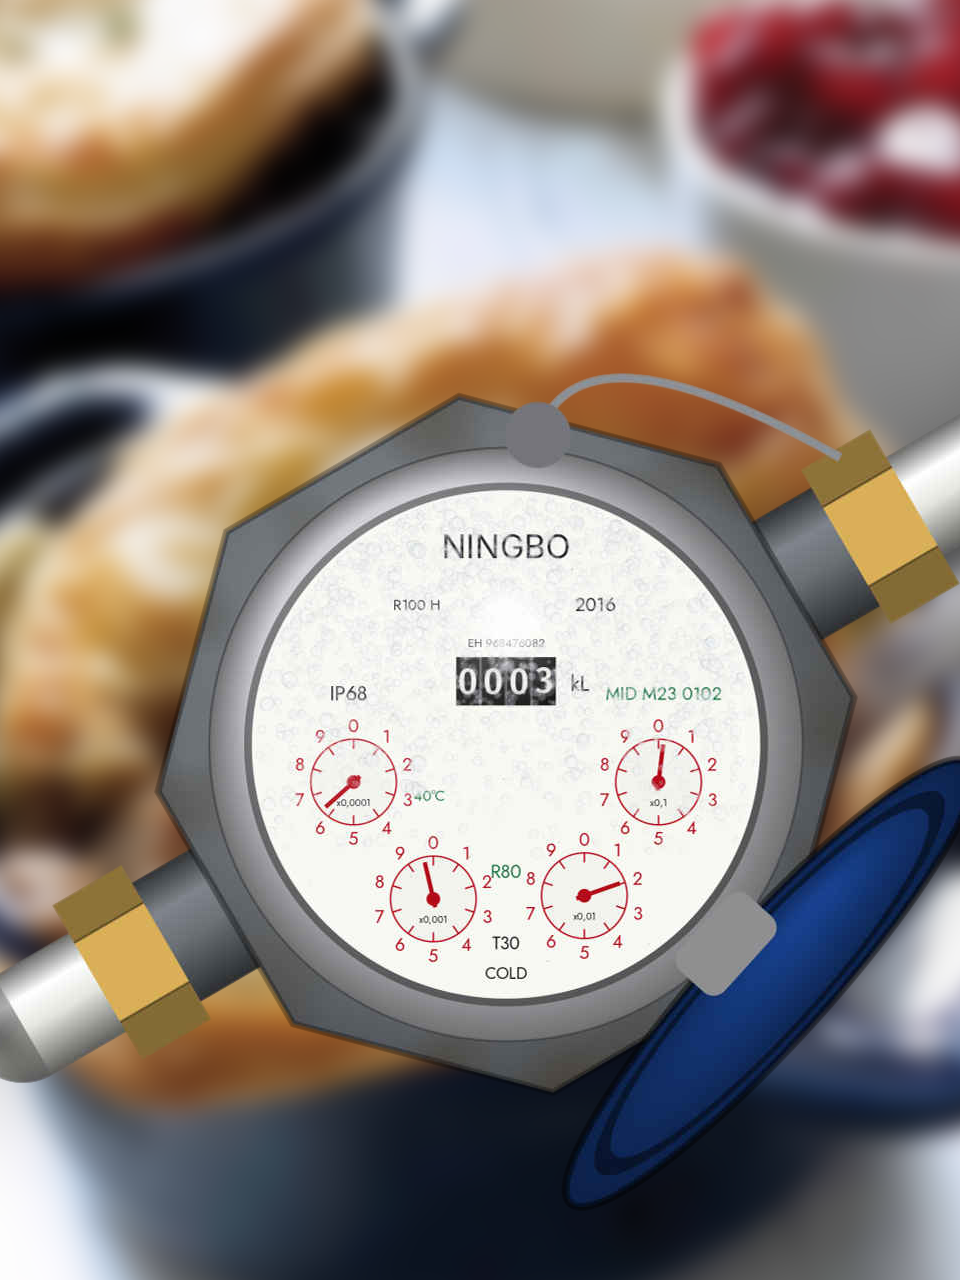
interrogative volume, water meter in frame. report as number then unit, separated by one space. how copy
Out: 3.0196 kL
